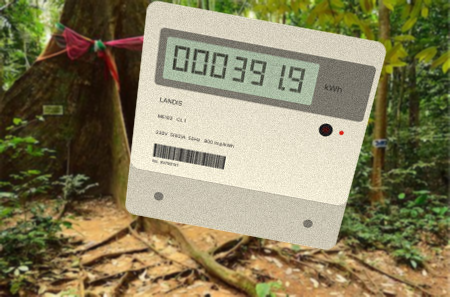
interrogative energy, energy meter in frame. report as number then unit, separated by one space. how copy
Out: 391.9 kWh
